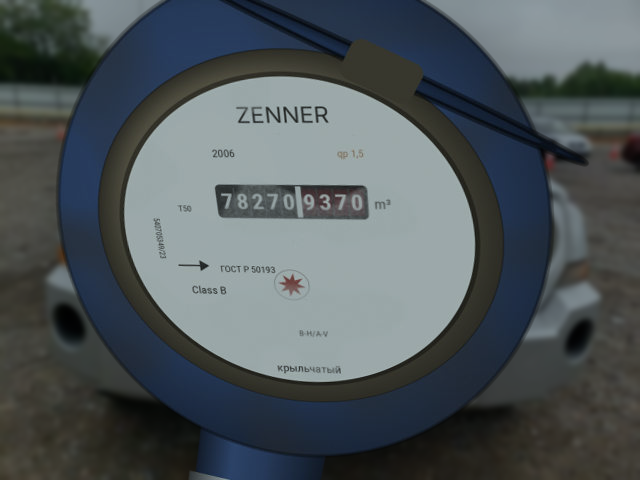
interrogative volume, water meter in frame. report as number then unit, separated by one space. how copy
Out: 78270.9370 m³
